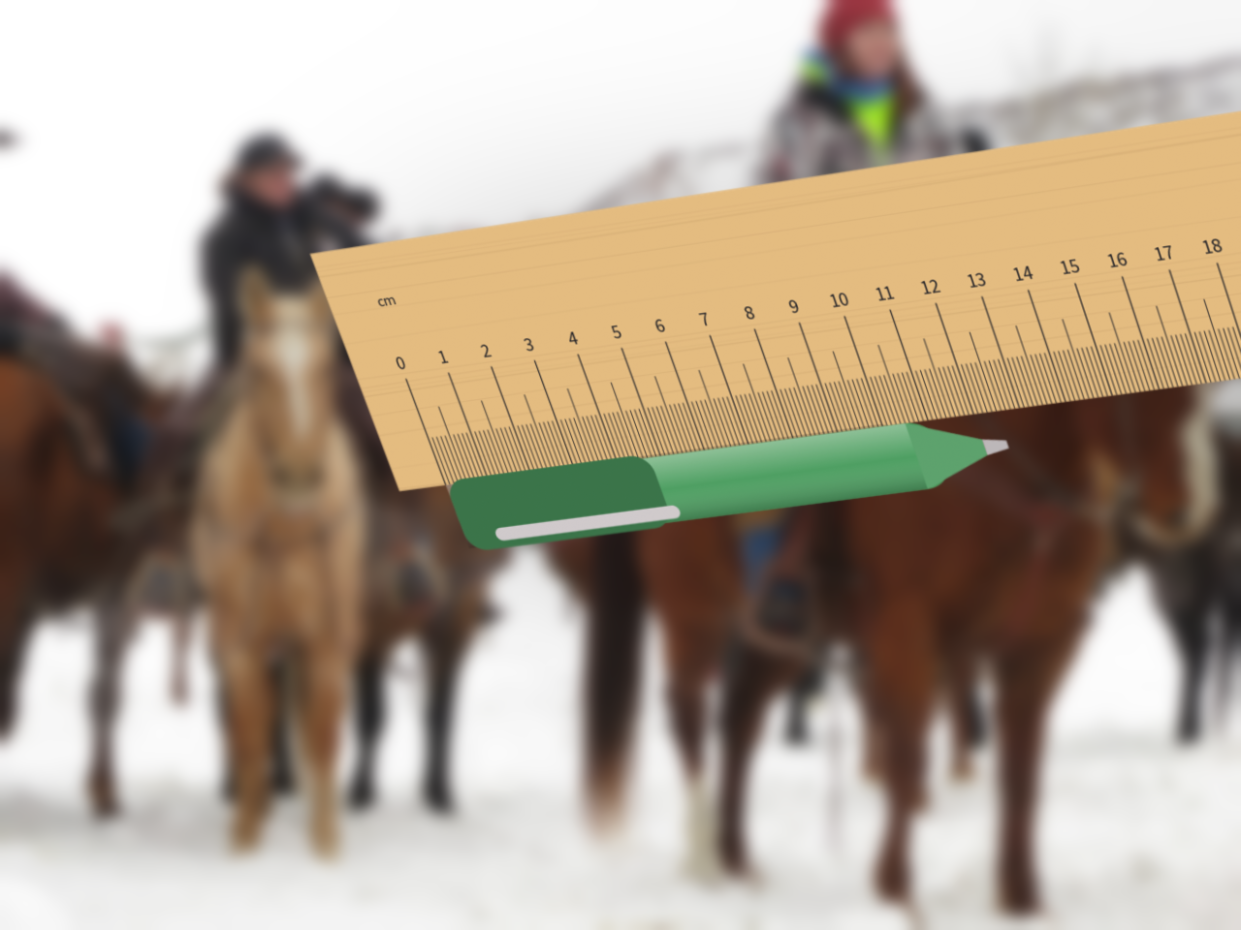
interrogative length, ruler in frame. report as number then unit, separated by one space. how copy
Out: 12.5 cm
